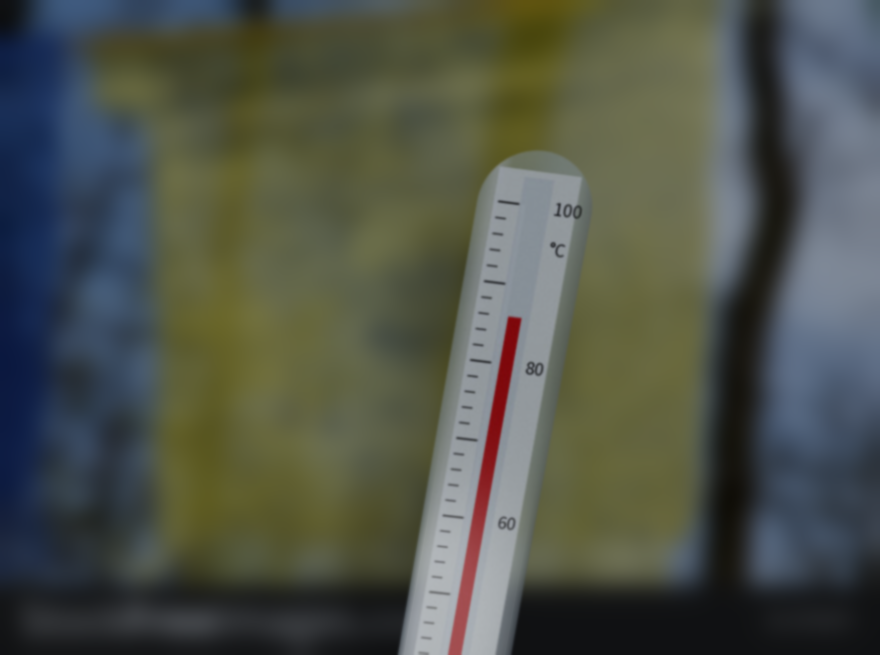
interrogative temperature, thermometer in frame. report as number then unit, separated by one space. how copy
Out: 86 °C
